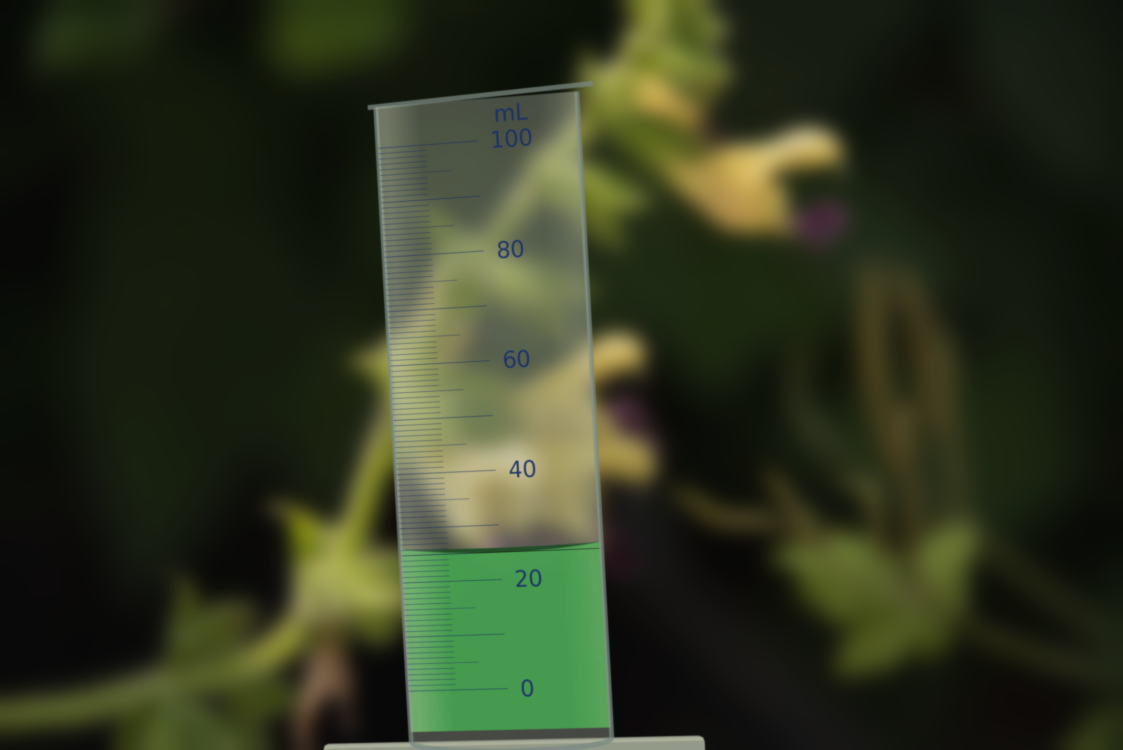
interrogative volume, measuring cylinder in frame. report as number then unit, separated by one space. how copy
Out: 25 mL
